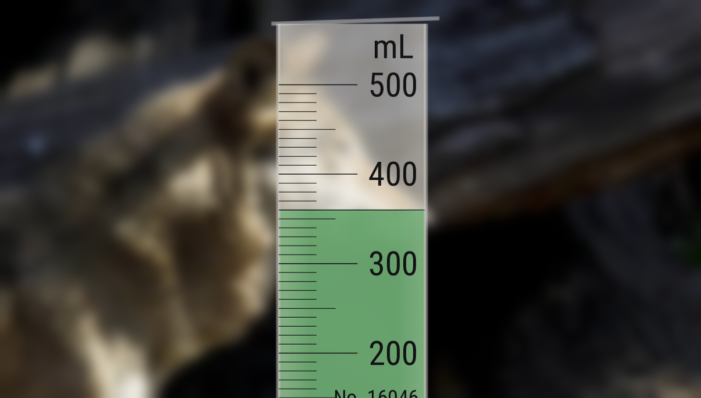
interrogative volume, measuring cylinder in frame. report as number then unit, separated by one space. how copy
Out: 360 mL
